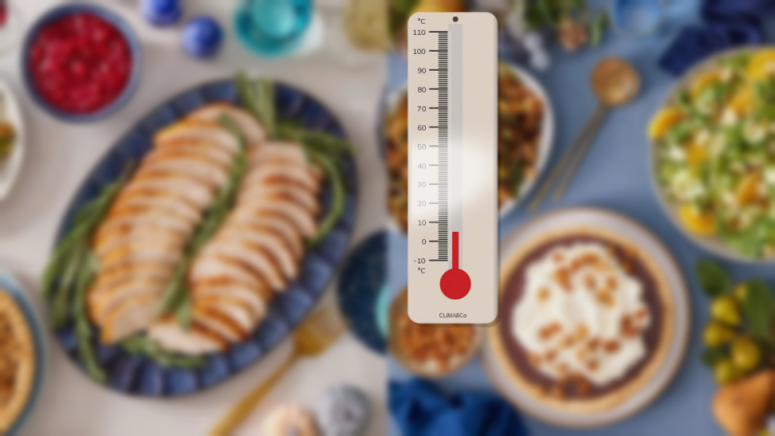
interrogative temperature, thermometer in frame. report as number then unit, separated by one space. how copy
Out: 5 °C
